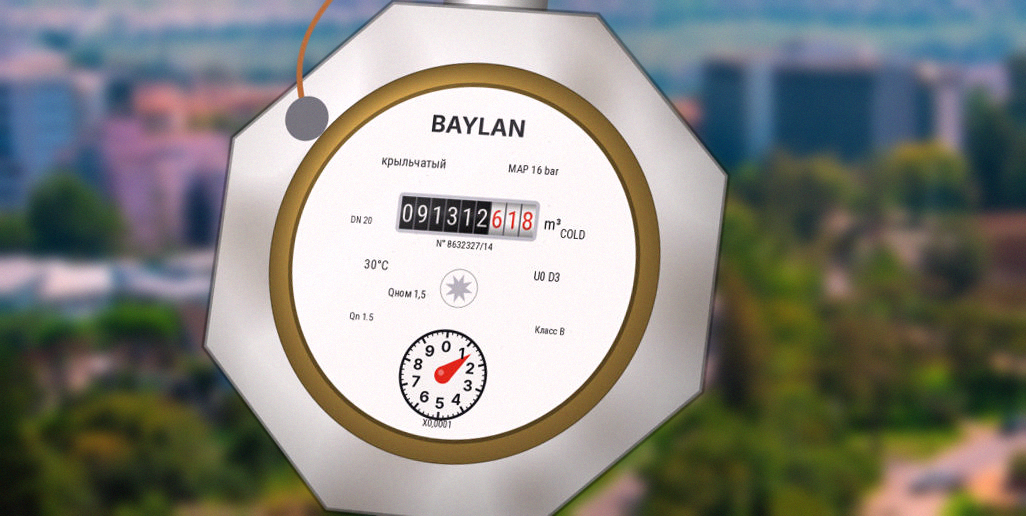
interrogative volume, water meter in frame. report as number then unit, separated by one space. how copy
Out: 91312.6181 m³
